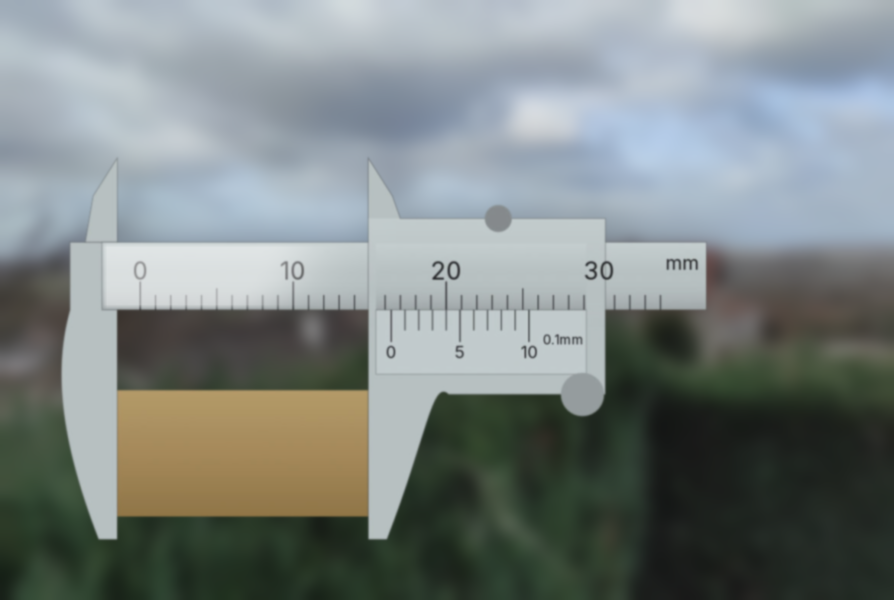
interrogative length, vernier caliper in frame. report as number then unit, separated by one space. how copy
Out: 16.4 mm
